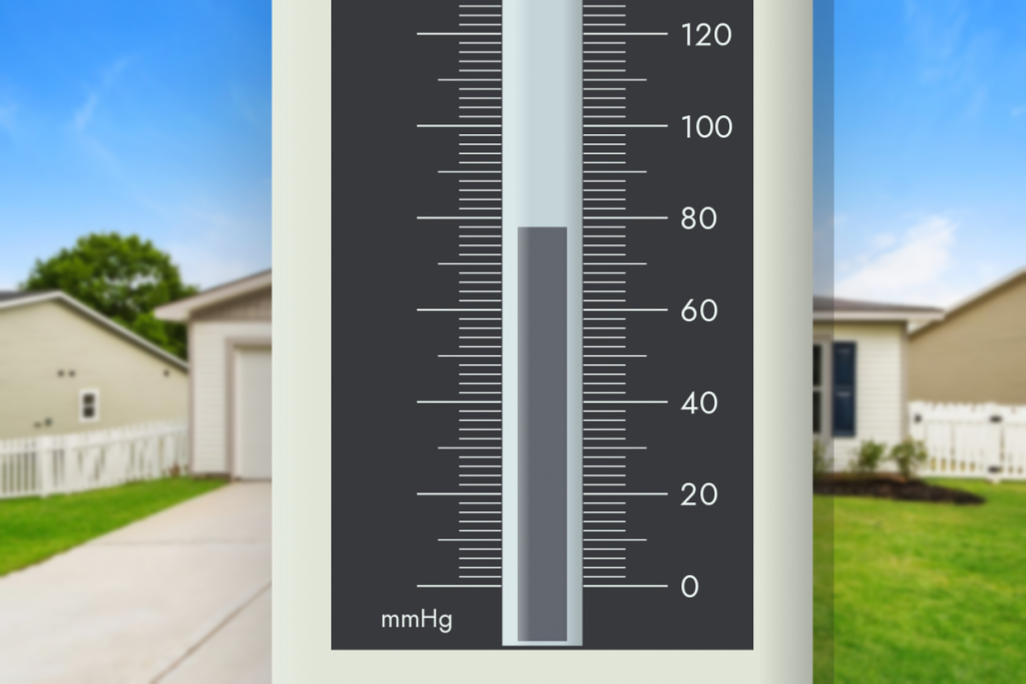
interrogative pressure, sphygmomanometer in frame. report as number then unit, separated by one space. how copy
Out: 78 mmHg
